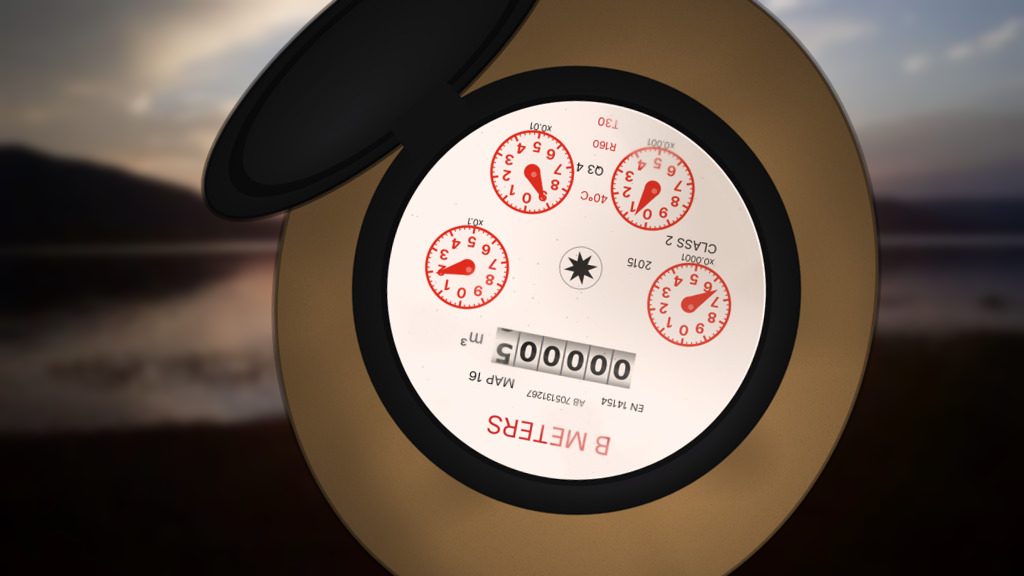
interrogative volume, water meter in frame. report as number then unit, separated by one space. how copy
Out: 5.1906 m³
